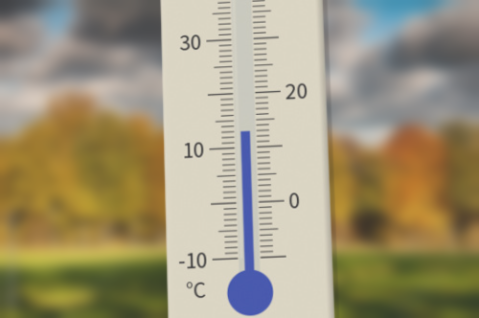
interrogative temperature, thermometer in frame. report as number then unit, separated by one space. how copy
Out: 13 °C
